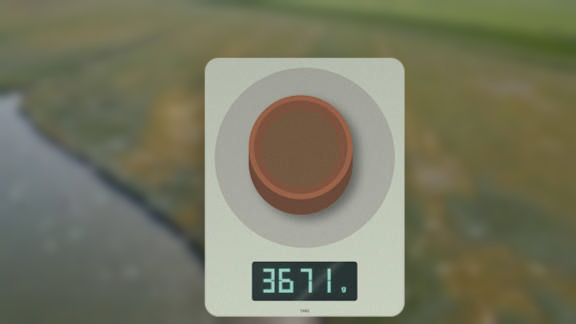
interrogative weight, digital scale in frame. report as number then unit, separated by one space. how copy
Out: 3671 g
